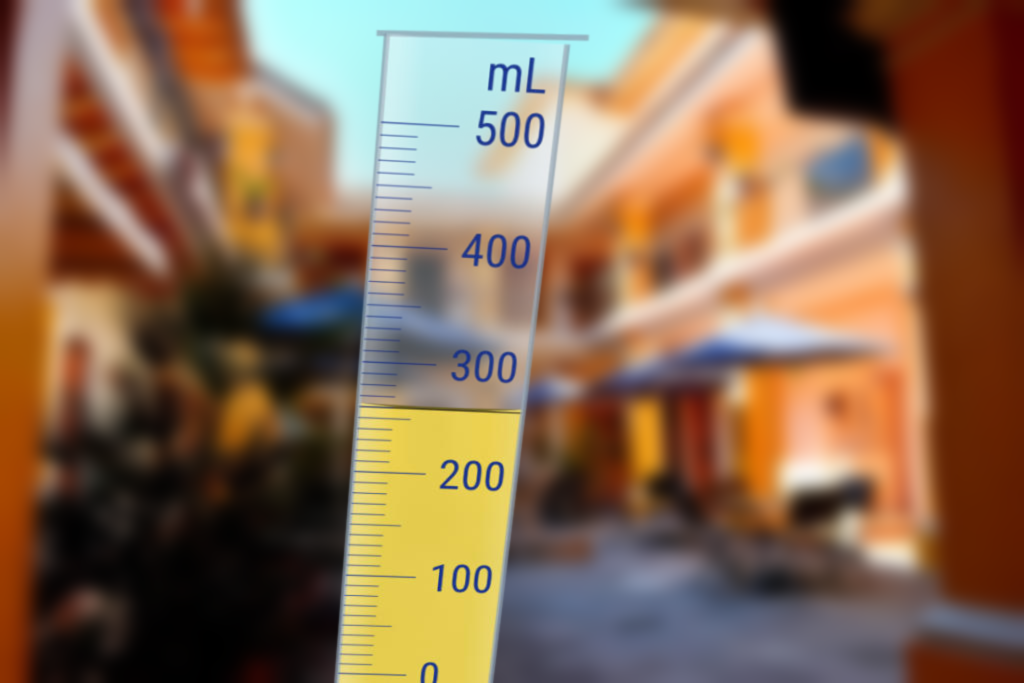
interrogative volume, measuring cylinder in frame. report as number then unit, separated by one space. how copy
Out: 260 mL
